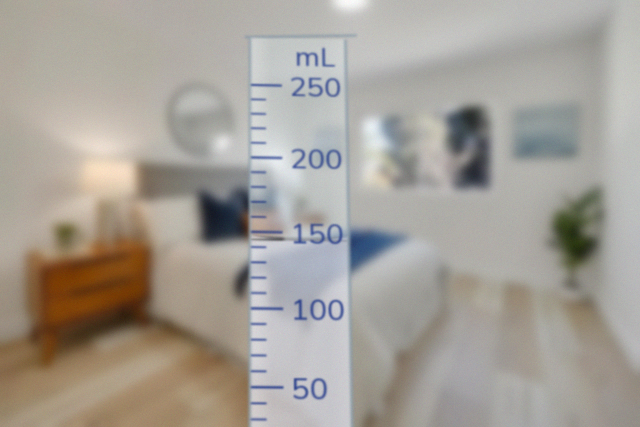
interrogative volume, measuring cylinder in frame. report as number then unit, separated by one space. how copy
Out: 145 mL
